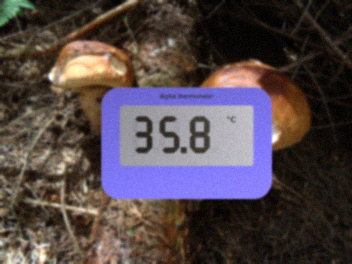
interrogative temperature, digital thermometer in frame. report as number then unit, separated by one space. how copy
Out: 35.8 °C
